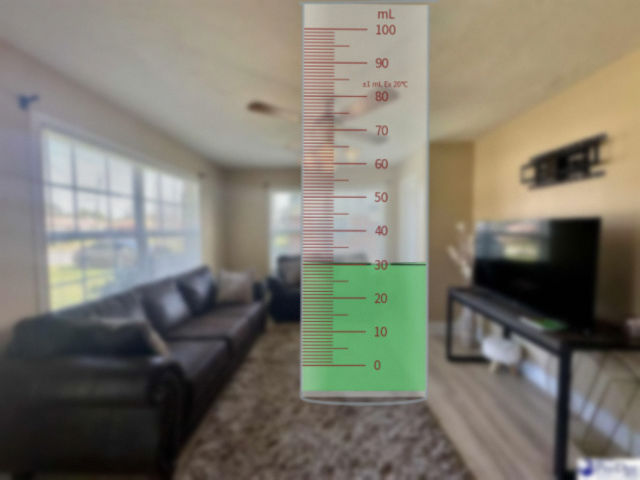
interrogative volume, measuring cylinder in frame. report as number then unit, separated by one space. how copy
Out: 30 mL
